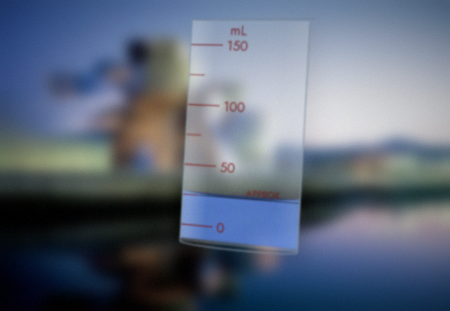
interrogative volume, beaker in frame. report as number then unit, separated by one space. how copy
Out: 25 mL
